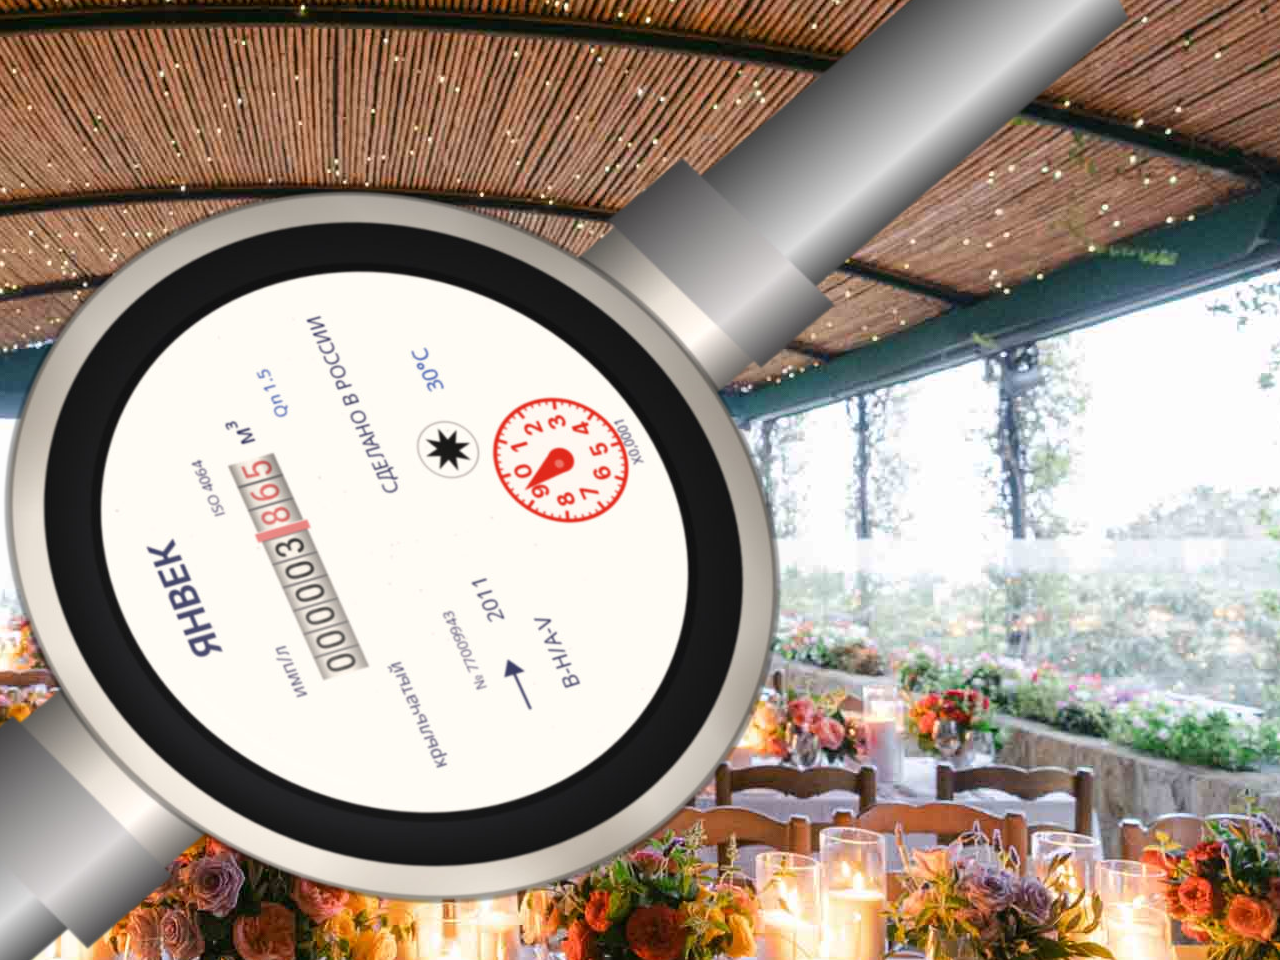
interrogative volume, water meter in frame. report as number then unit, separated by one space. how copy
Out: 3.8649 m³
